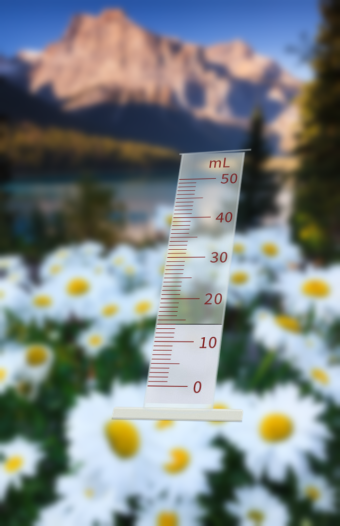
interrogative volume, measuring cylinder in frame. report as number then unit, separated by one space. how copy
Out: 14 mL
